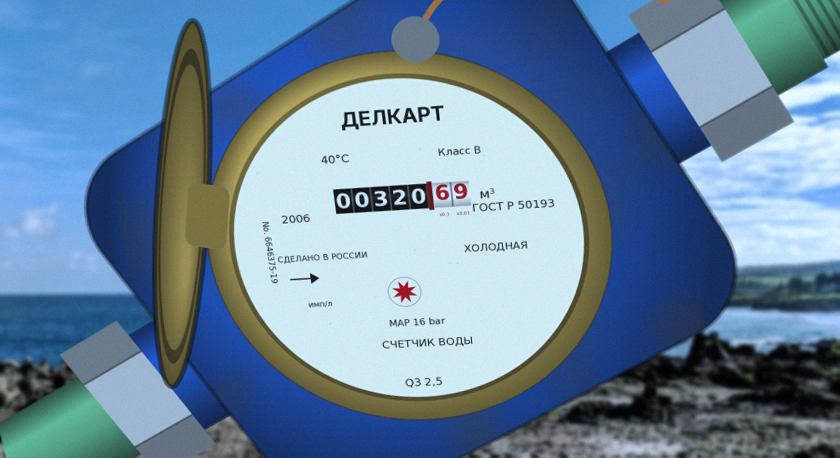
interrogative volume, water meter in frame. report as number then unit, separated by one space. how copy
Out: 320.69 m³
